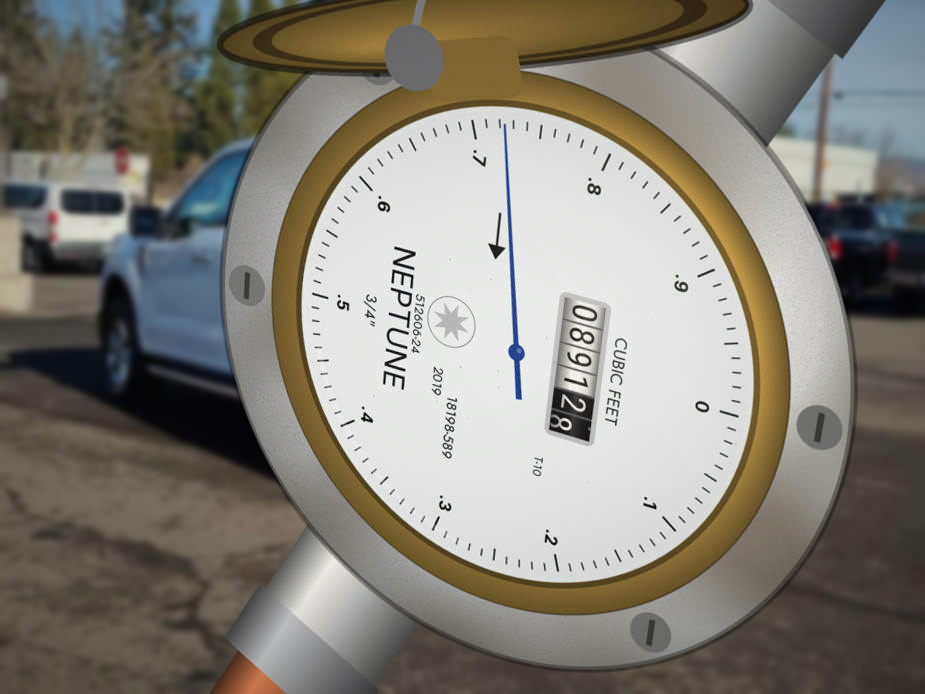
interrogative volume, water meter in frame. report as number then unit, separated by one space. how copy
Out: 89127.72 ft³
